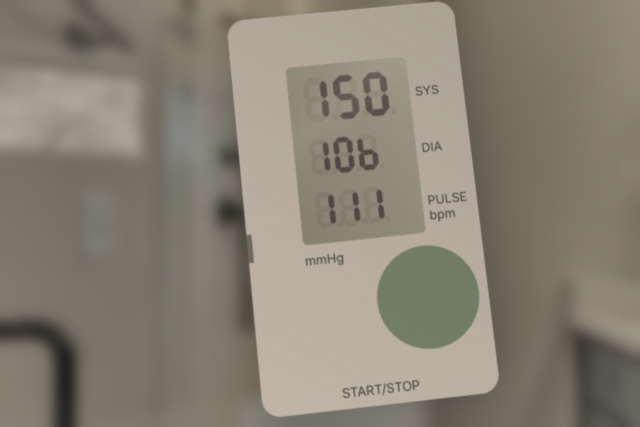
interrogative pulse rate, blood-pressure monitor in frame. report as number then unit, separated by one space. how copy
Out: 111 bpm
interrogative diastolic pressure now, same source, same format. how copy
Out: 106 mmHg
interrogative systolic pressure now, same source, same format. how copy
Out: 150 mmHg
